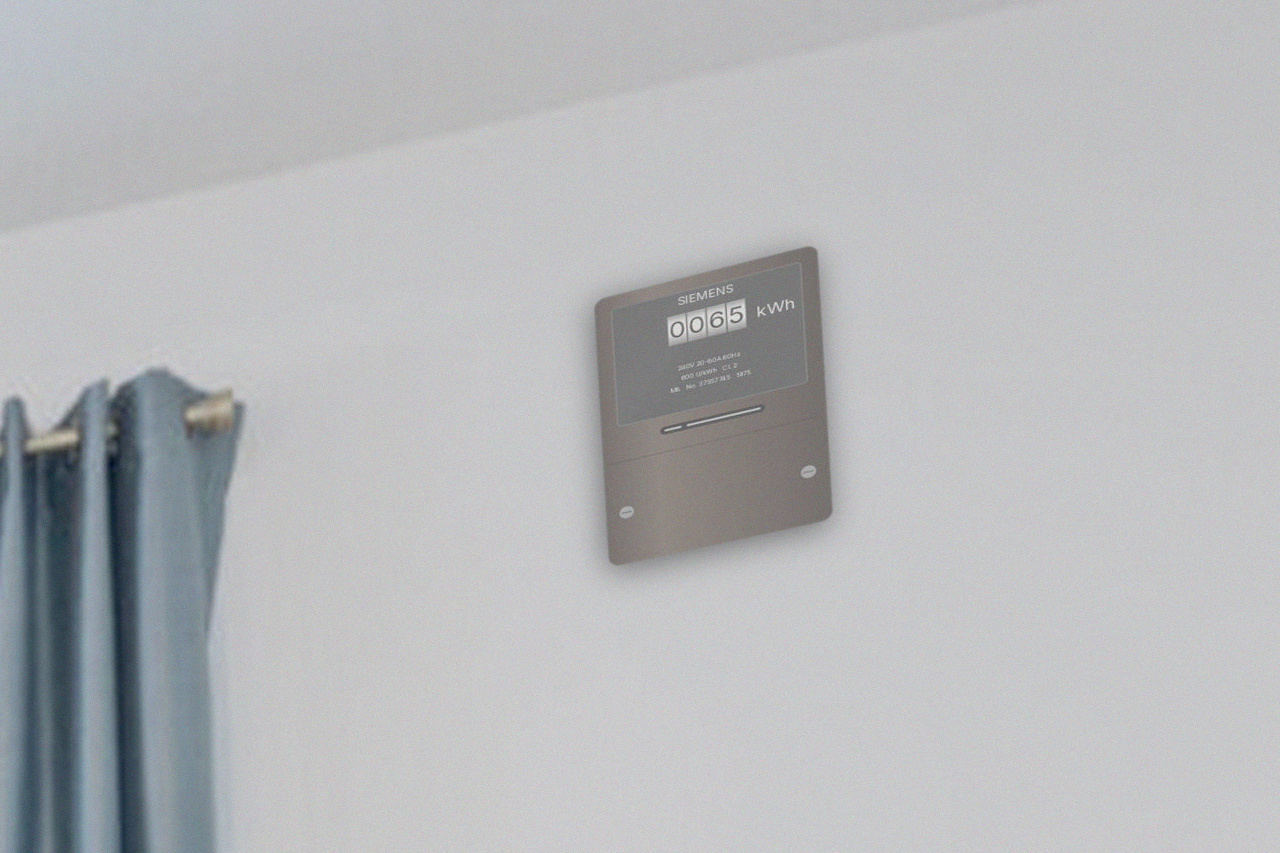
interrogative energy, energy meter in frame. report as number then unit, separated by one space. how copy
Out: 65 kWh
